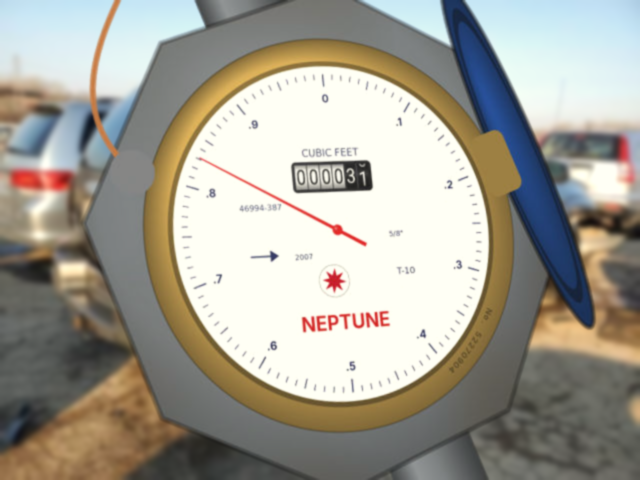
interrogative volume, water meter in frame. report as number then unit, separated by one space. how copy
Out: 30.83 ft³
